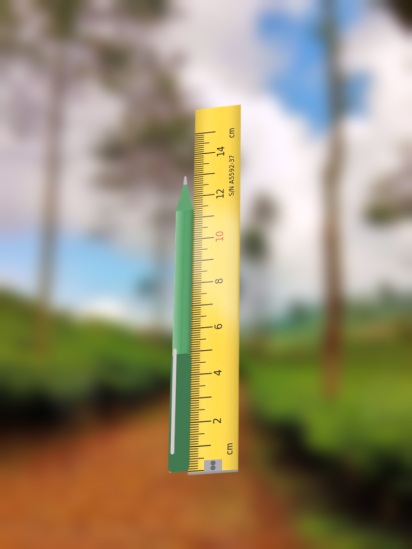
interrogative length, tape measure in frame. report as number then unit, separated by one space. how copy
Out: 13 cm
